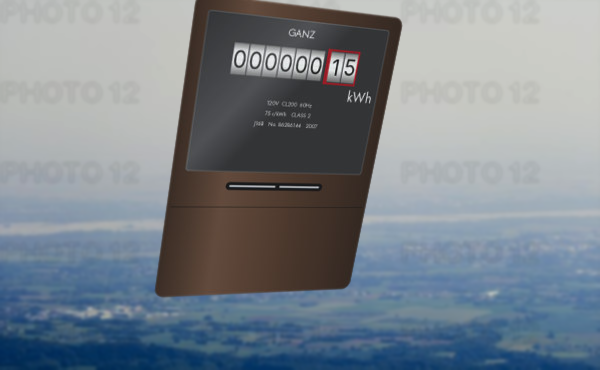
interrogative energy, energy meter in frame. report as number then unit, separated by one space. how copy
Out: 0.15 kWh
